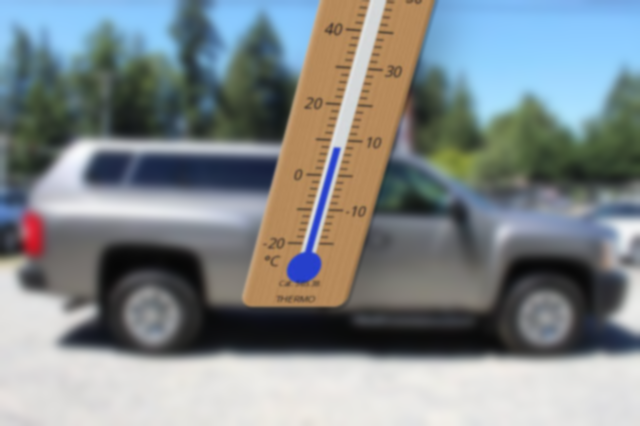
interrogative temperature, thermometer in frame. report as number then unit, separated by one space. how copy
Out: 8 °C
